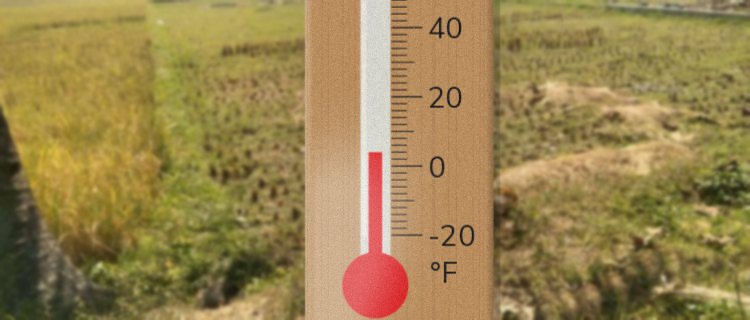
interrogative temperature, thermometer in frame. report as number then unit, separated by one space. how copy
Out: 4 °F
